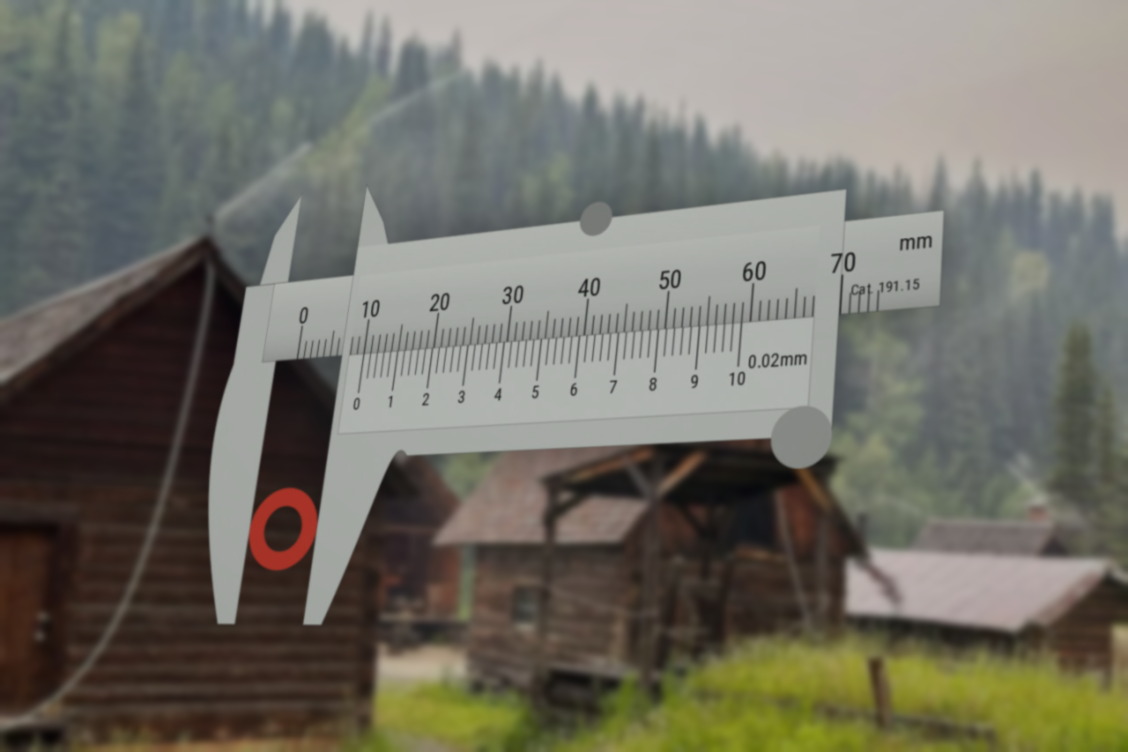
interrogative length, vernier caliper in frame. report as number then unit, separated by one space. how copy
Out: 10.0 mm
